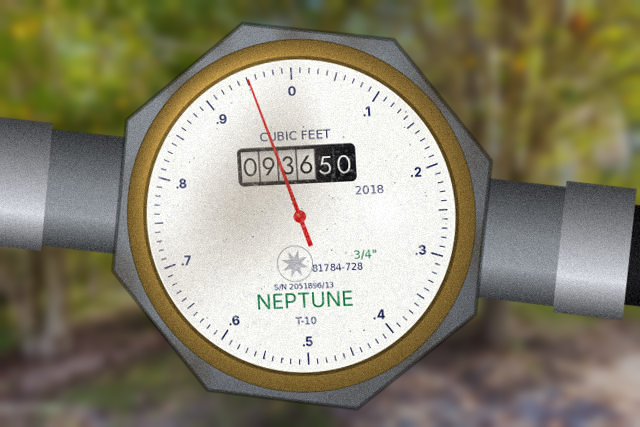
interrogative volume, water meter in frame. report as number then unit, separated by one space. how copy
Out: 93649.95 ft³
